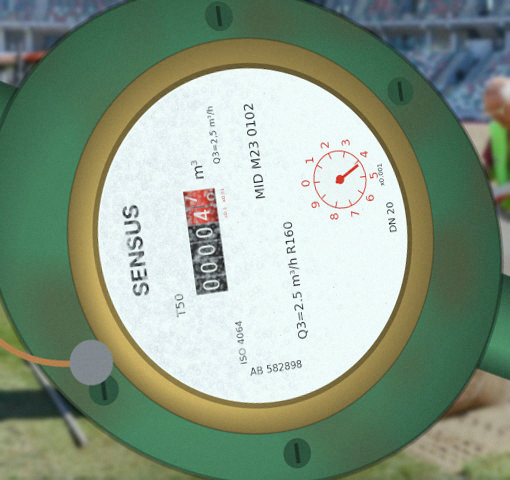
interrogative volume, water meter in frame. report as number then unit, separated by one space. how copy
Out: 0.474 m³
